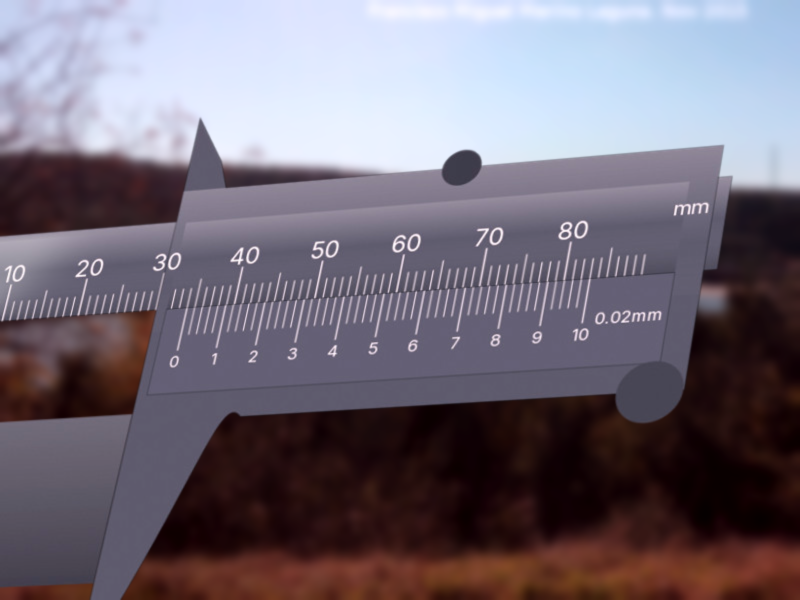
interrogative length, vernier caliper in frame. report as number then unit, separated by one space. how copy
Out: 34.0 mm
